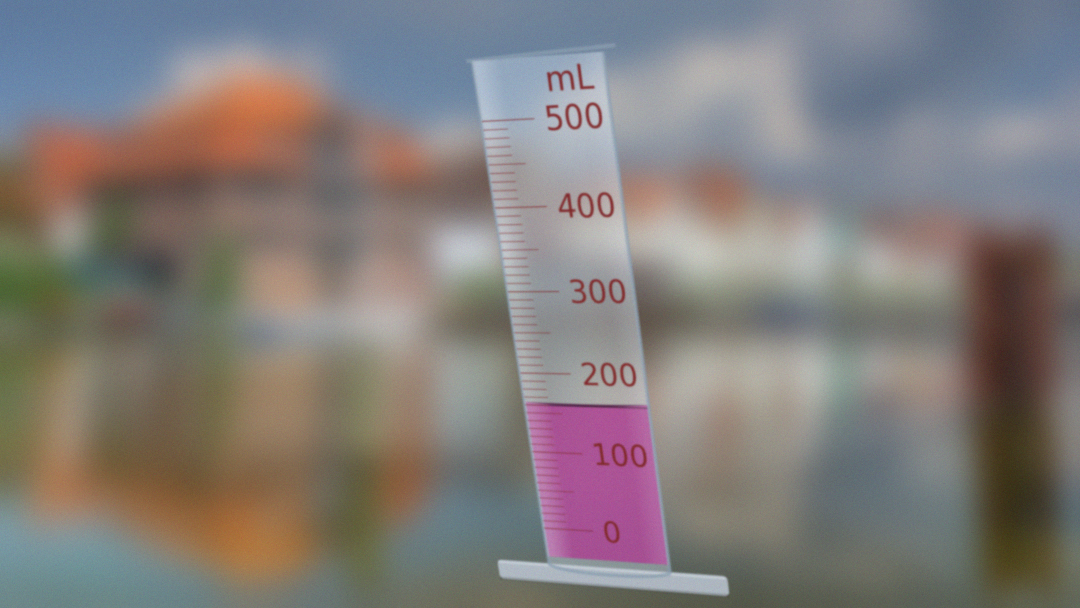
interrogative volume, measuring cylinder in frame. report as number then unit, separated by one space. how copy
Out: 160 mL
